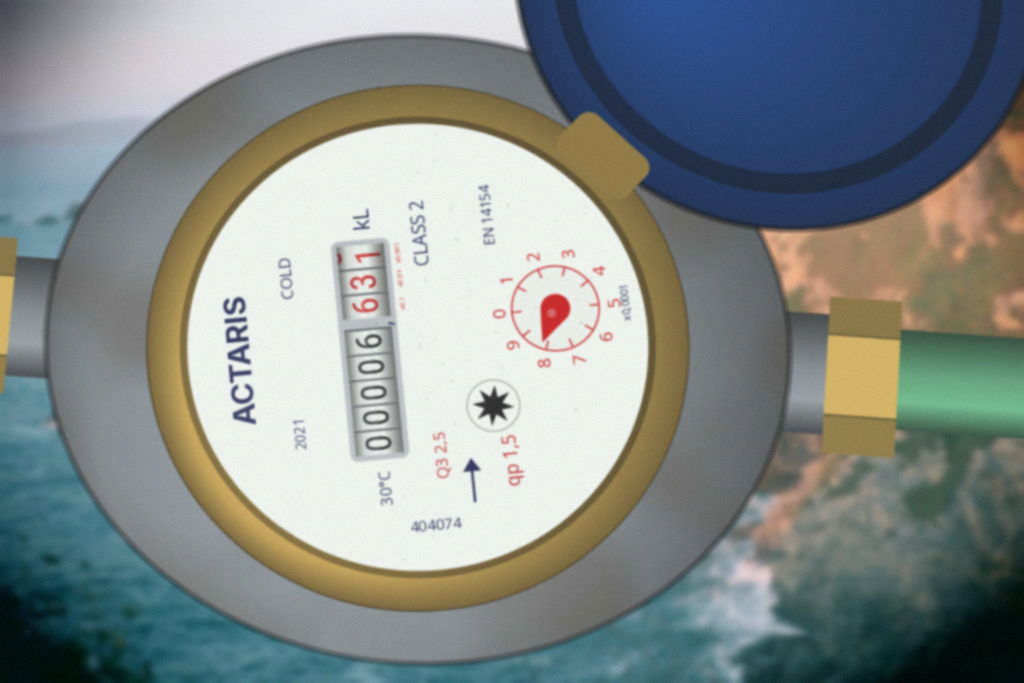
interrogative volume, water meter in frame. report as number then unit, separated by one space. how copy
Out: 6.6308 kL
